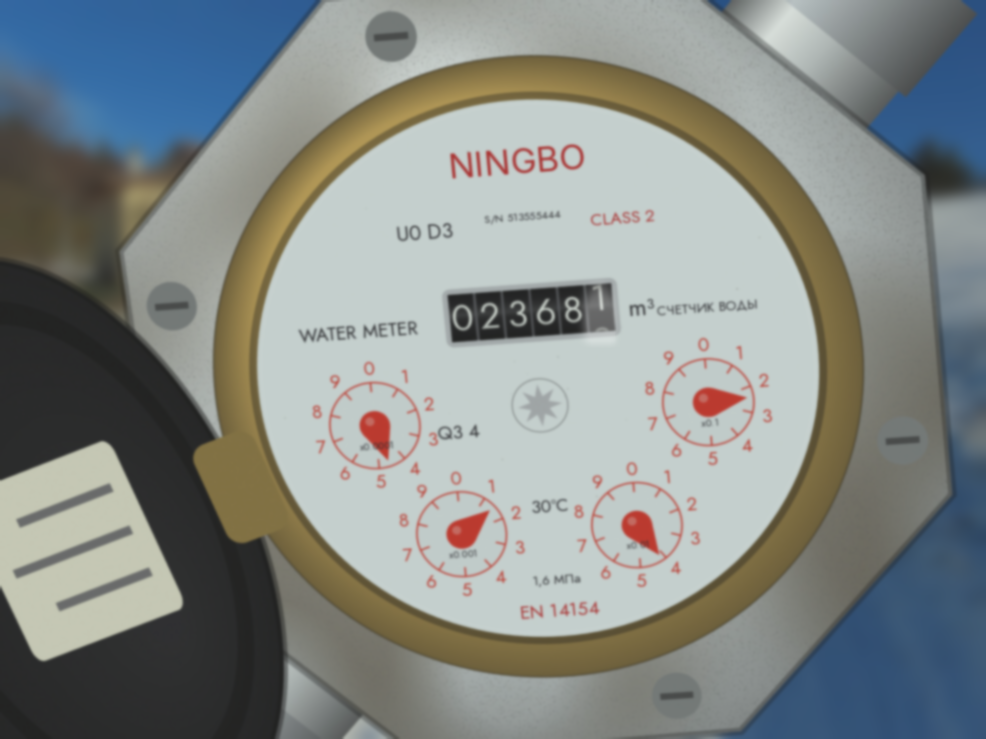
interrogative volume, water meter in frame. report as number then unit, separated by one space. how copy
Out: 23681.2414 m³
